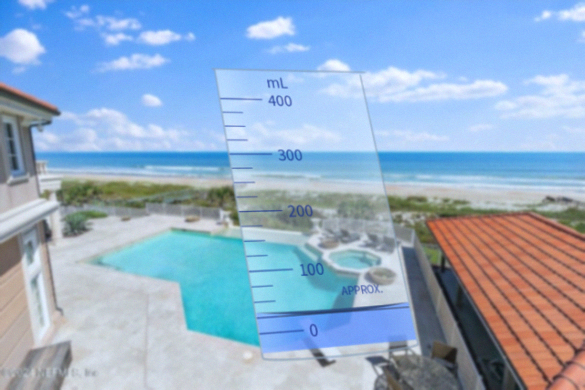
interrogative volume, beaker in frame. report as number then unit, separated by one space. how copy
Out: 25 mL
